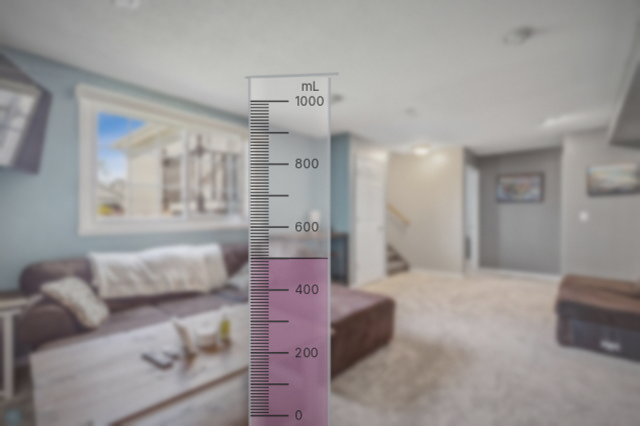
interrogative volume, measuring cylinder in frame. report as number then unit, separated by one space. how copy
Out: 500 mL
